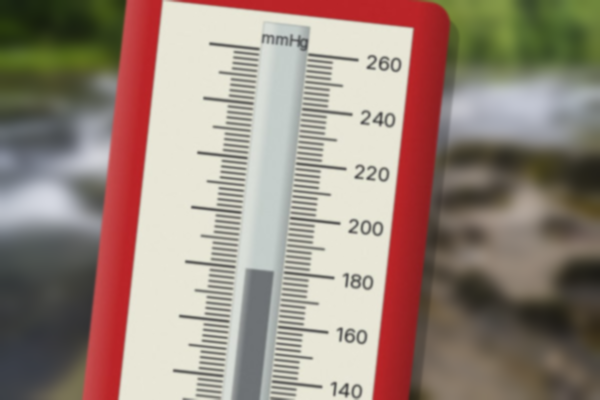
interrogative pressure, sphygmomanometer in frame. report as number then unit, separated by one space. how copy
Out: 180 mmHg
